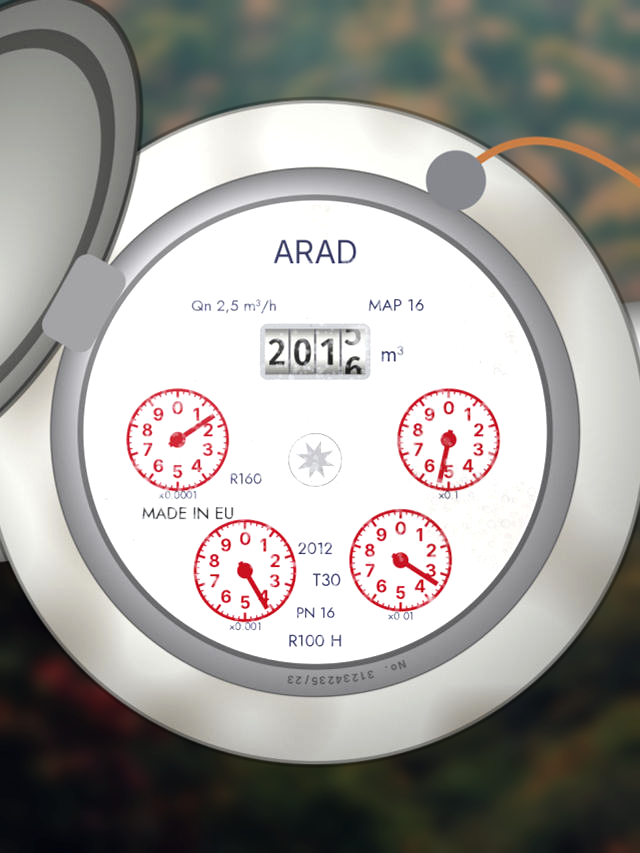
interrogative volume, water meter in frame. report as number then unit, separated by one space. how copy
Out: 2015.5341 m³
